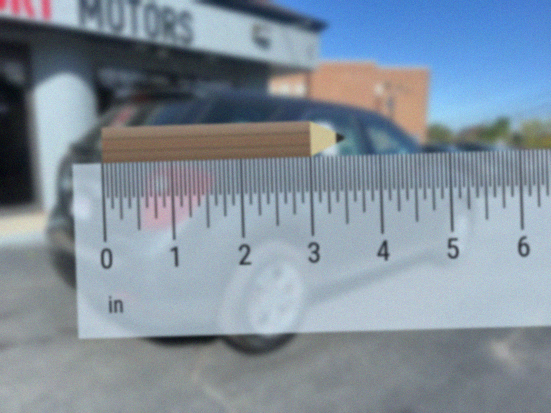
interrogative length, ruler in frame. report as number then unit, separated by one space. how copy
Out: 3.5 in
